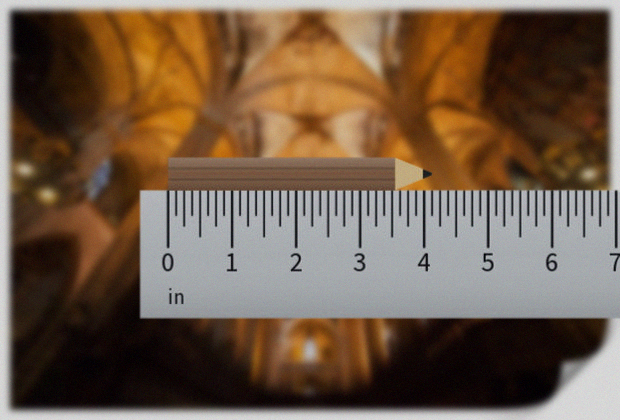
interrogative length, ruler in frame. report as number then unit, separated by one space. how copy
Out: 4.125 in
